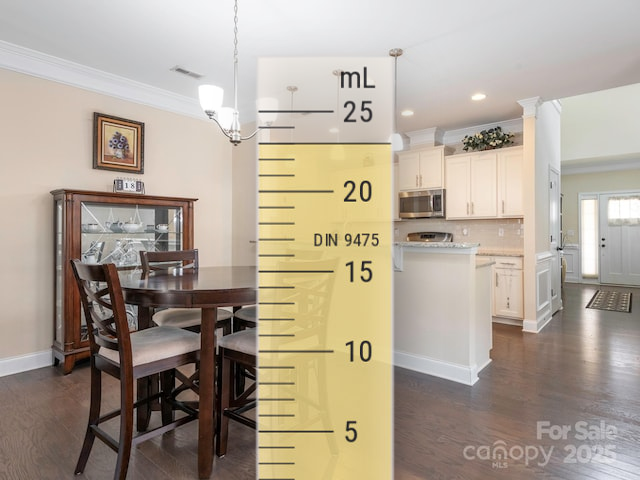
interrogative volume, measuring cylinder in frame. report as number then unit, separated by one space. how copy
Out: 23 mL
